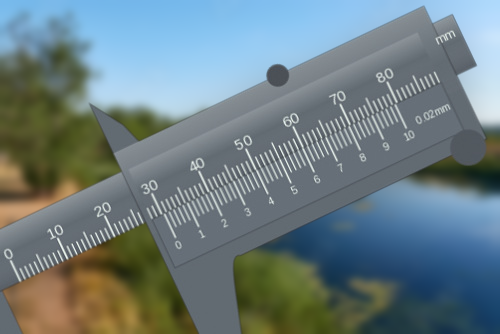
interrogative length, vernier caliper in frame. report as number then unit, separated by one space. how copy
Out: 30.5 mm
